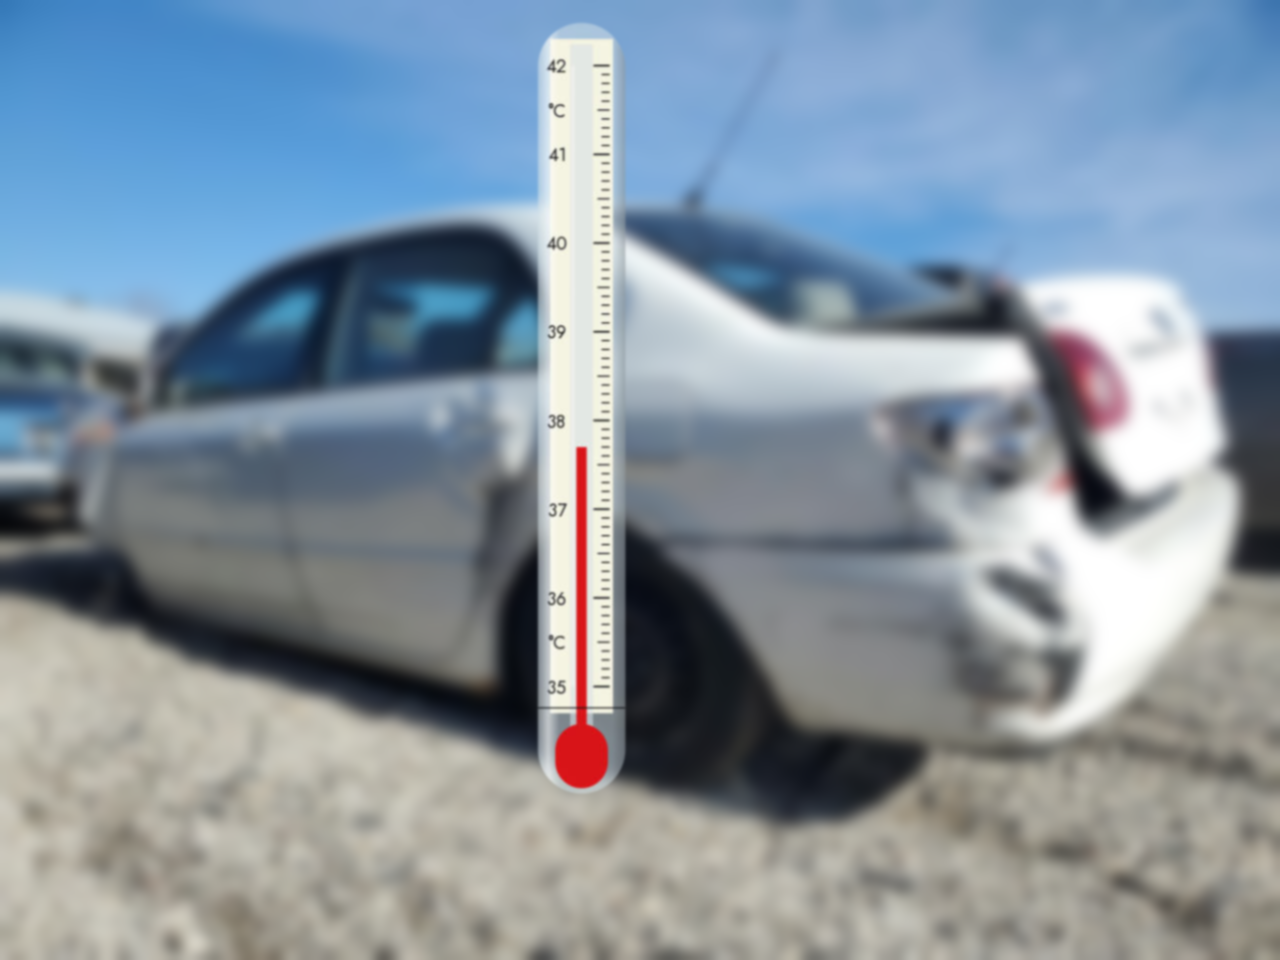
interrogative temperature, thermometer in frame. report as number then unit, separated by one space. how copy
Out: 37.7 °C
